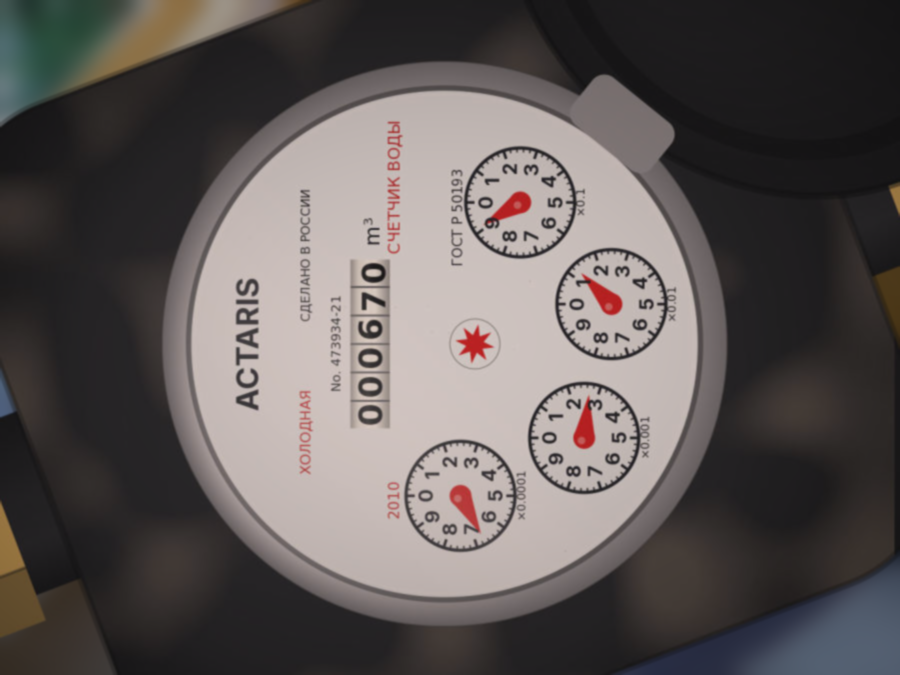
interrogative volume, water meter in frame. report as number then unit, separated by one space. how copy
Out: 669.9126 m³
